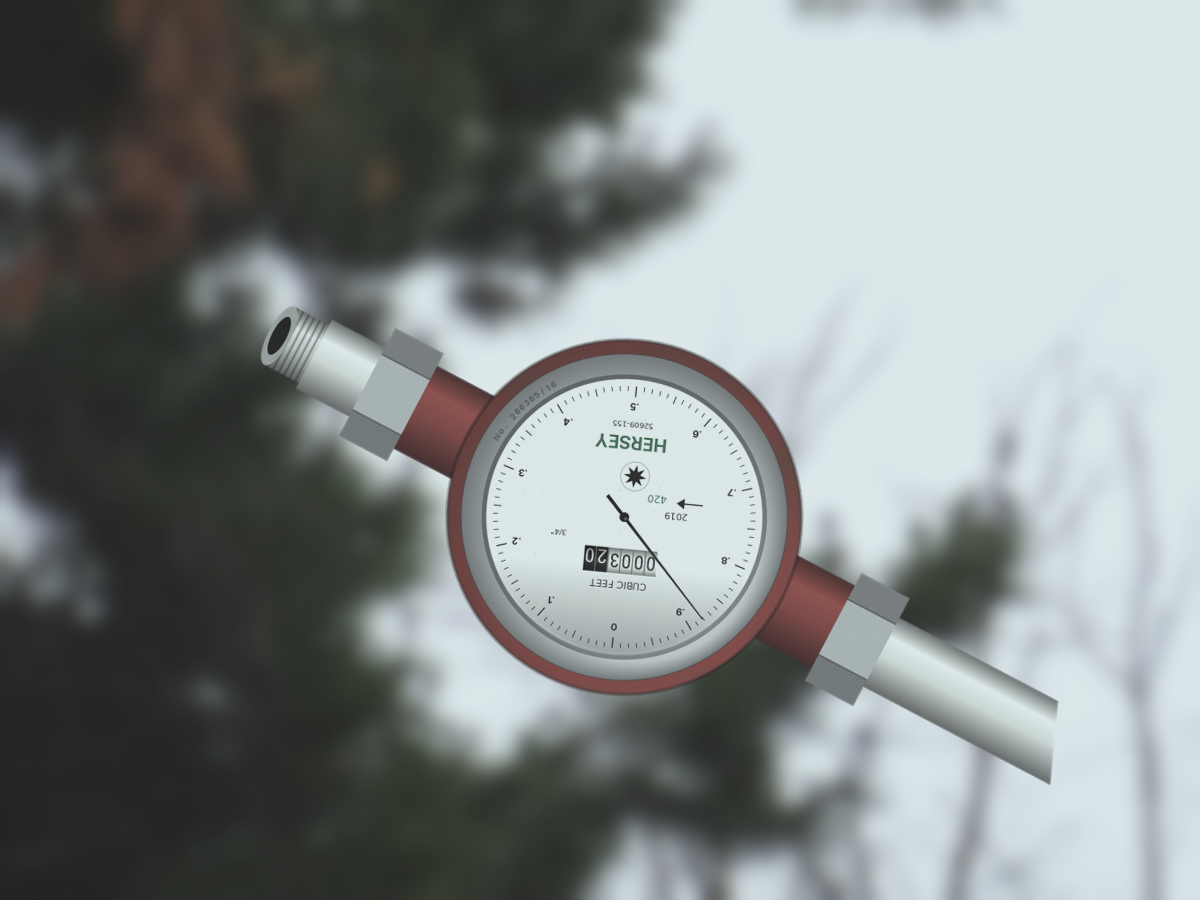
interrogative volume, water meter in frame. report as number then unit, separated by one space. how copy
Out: 319.88 ft³
